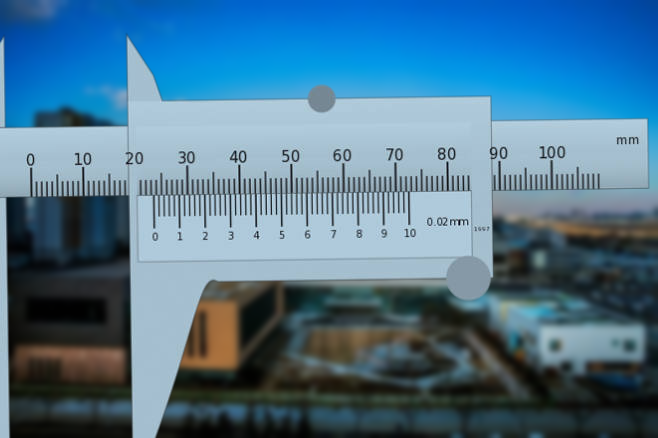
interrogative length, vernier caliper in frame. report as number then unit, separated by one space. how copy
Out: 23.5 mm
